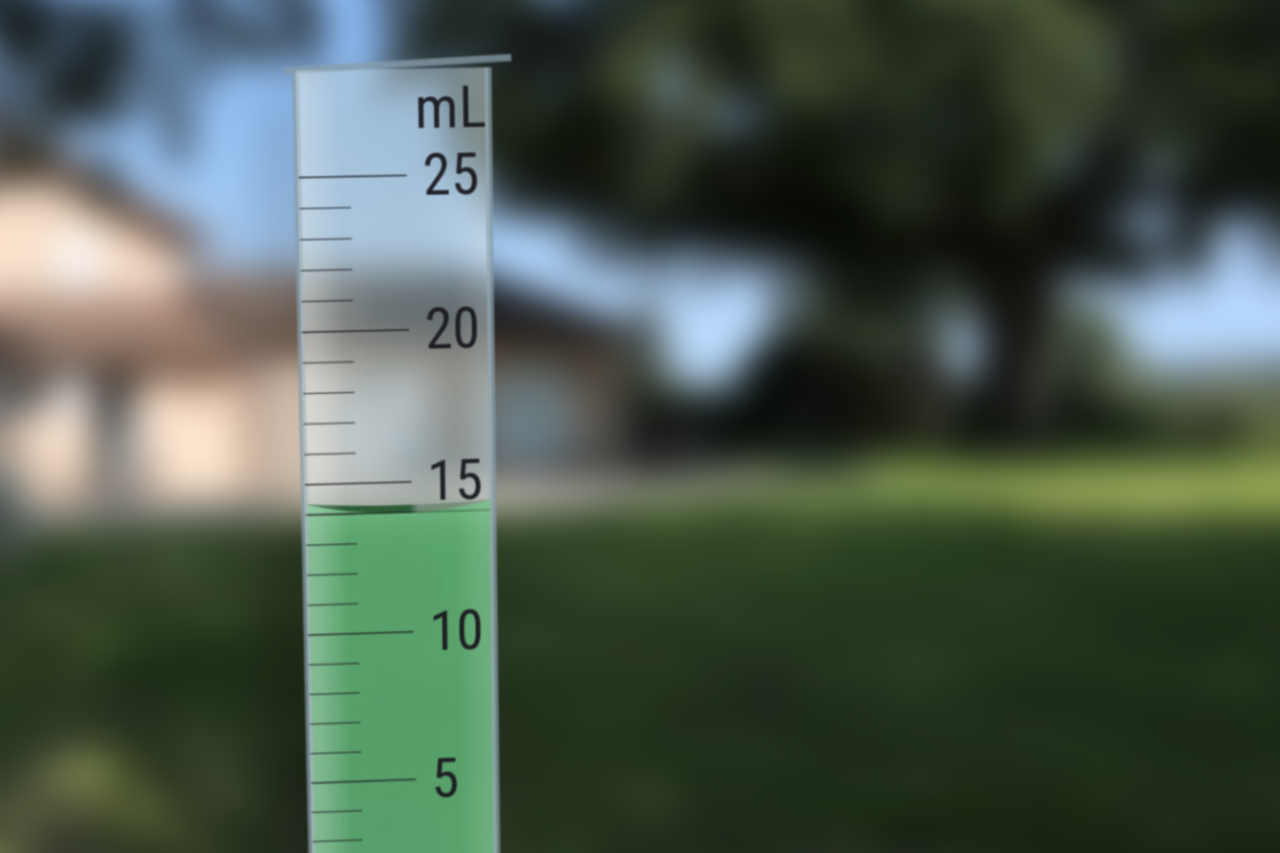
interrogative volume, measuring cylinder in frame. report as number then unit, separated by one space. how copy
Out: 14 mL
